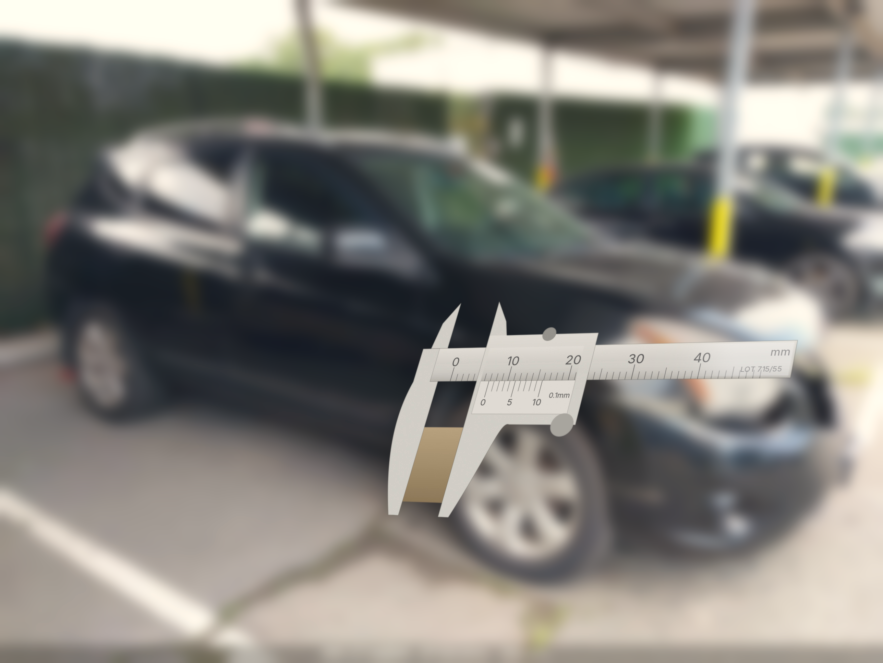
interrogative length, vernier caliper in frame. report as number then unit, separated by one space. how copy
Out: 6.8 mm
